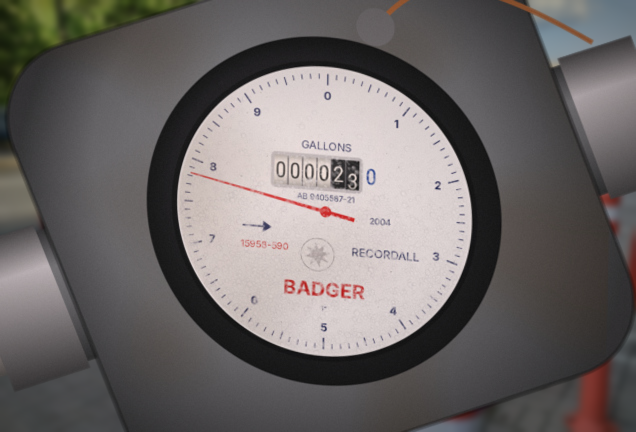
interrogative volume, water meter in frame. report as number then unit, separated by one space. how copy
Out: 227.8 gal
